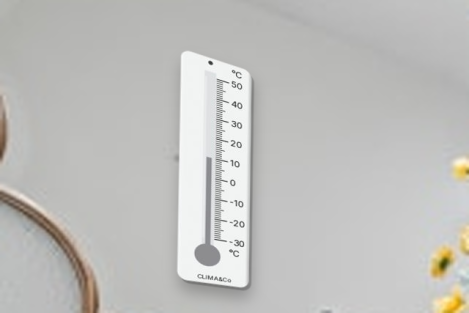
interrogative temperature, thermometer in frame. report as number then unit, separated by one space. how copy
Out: 10 °C
